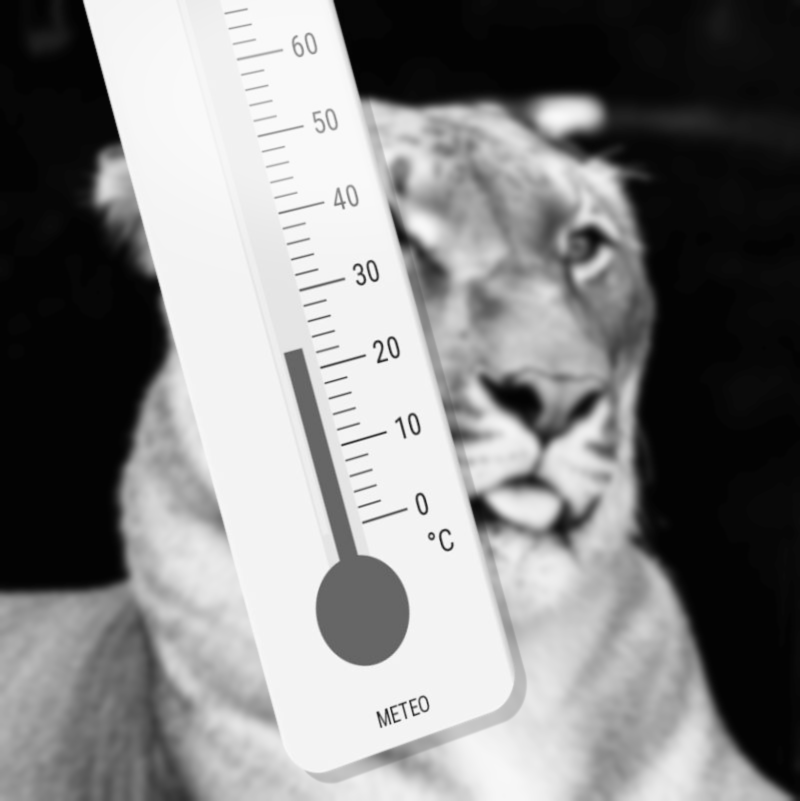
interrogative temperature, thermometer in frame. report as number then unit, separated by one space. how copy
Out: 23 °C
